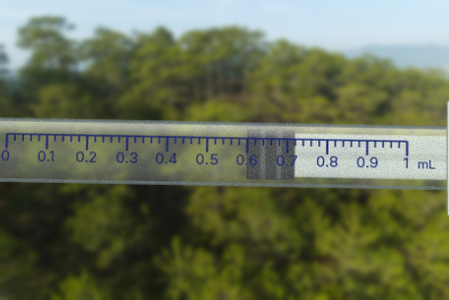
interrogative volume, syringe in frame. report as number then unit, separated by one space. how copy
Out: 0.6 mL
